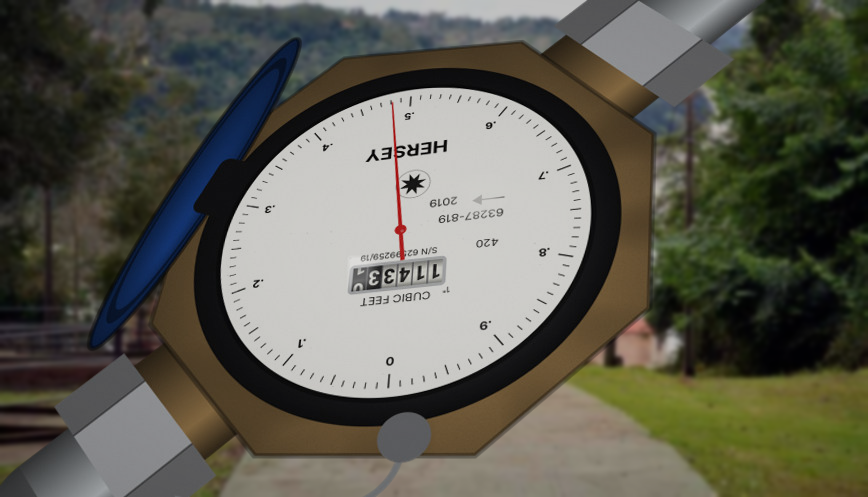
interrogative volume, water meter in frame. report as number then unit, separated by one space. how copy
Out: 114330.48 ft³
